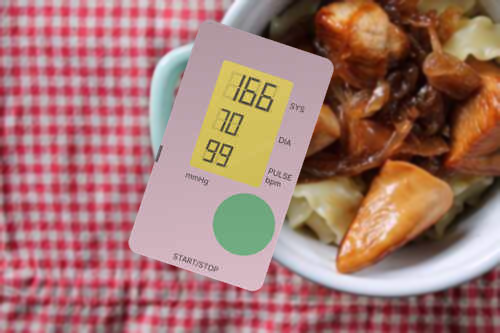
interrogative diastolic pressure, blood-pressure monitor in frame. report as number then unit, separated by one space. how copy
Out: 70 mmHg
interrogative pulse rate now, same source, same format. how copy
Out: 99 bpm
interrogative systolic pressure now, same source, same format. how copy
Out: 166 mmHg
